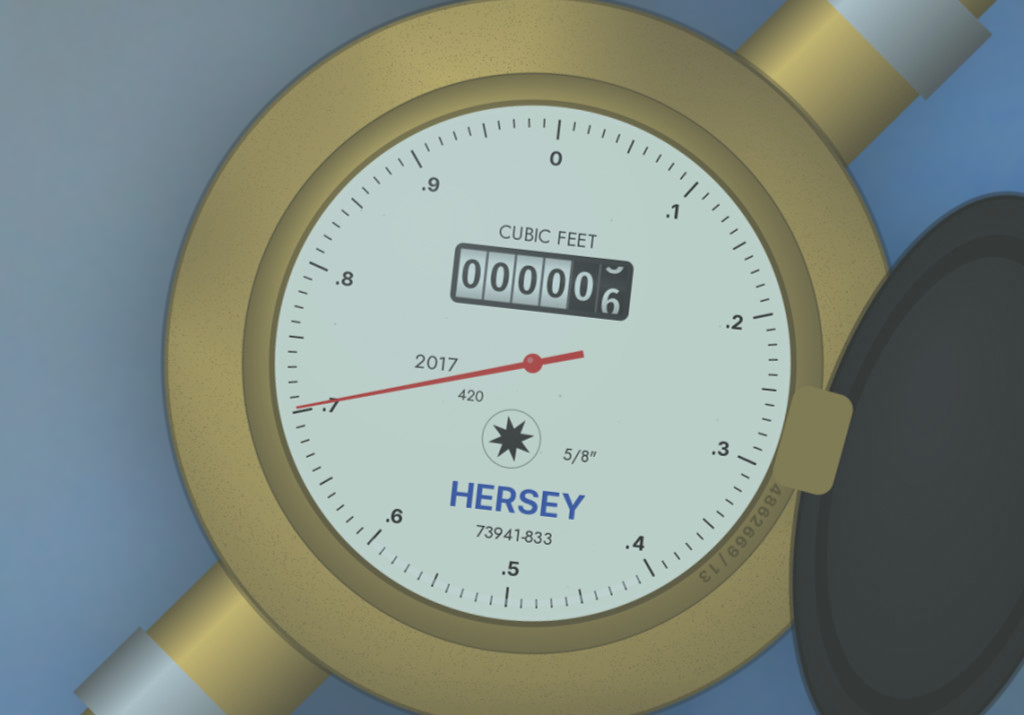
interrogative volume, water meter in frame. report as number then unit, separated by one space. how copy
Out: 5.70 ft³
